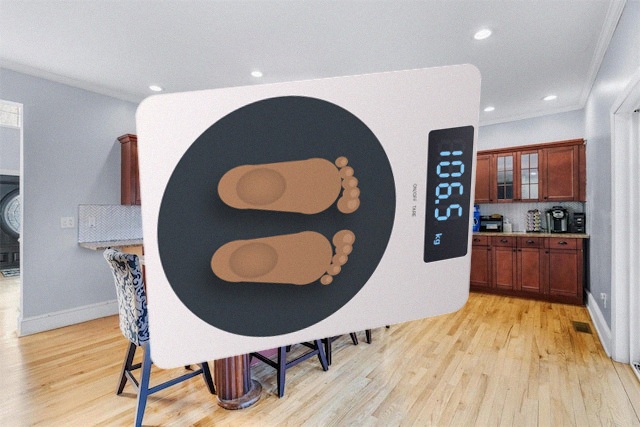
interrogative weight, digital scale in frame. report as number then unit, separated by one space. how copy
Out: 106.5 kg
